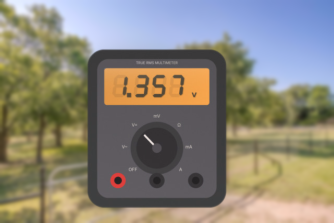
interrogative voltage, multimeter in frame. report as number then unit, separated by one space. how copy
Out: 1.357 V
